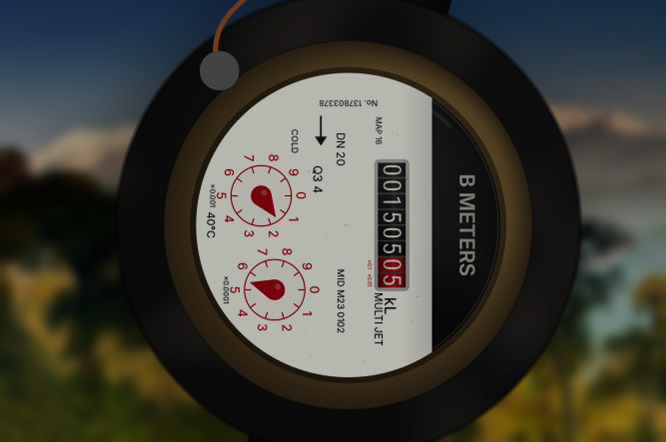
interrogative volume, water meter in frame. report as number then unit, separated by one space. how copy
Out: 1505.0515 kL
